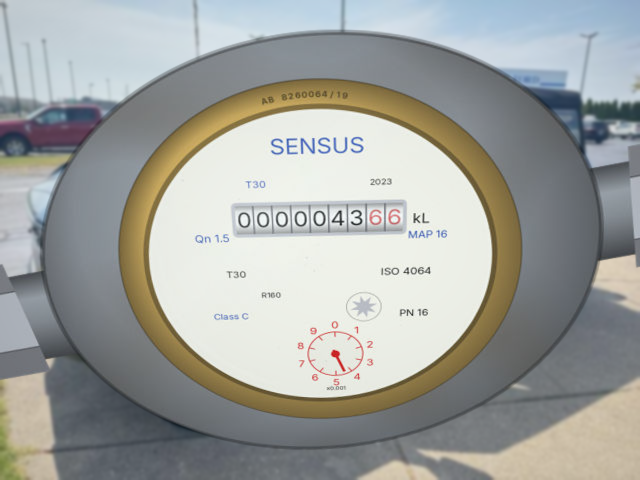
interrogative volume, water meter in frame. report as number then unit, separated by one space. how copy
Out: 43.664 kL
